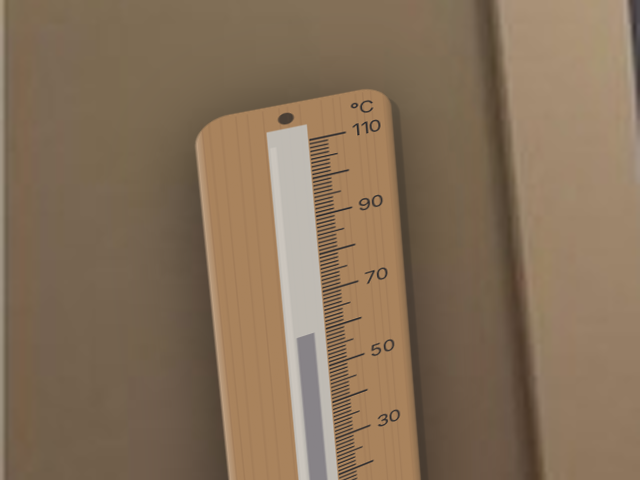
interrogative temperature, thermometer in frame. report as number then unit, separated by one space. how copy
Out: 60 °C
